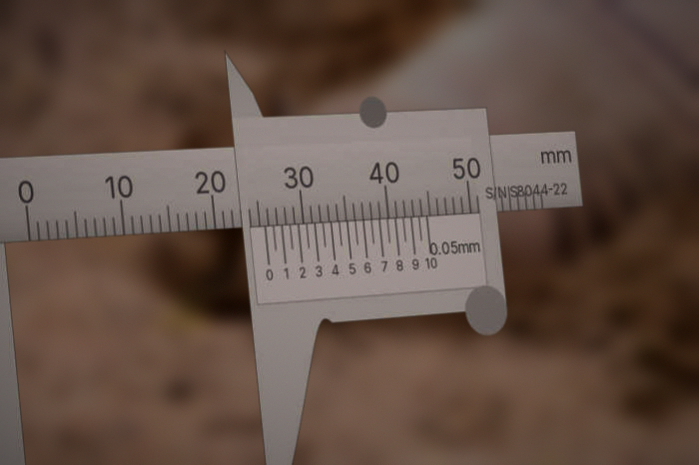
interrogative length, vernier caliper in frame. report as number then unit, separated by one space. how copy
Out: 25.6 mm
